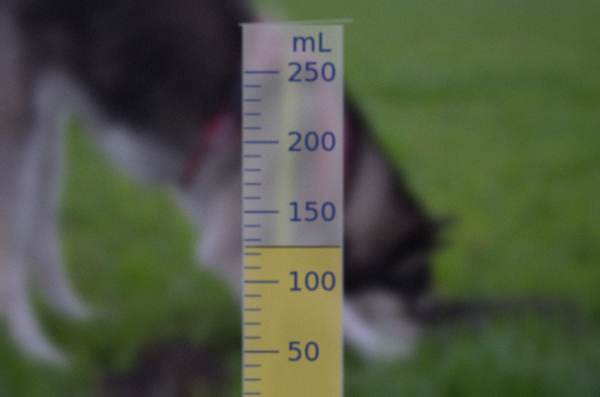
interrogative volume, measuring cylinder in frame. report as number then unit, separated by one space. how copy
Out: 125 mL
